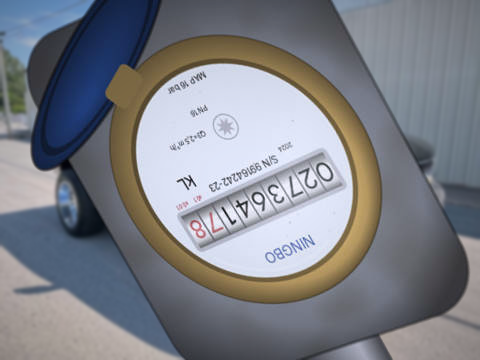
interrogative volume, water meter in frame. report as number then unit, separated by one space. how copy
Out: 273641.78 kL
